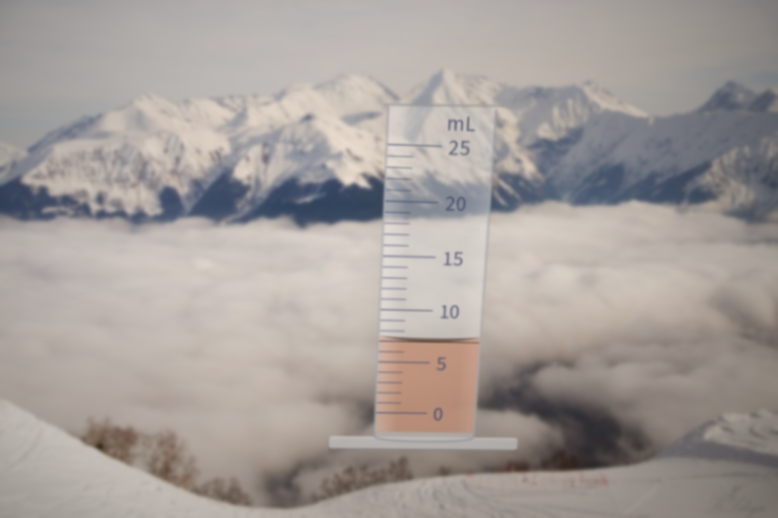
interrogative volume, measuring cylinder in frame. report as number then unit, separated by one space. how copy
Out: 7 mL
